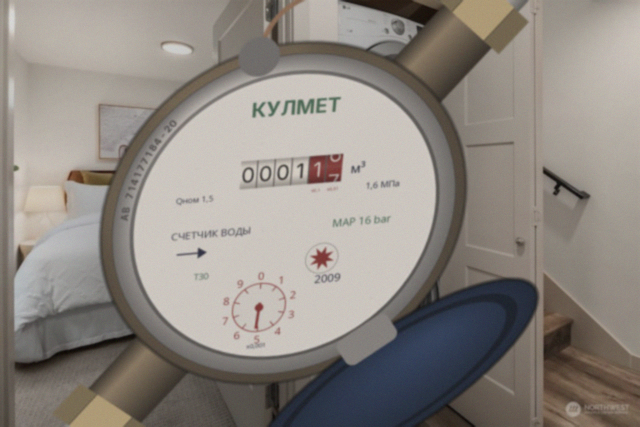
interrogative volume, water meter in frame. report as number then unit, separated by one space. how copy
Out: 1.165 m³
